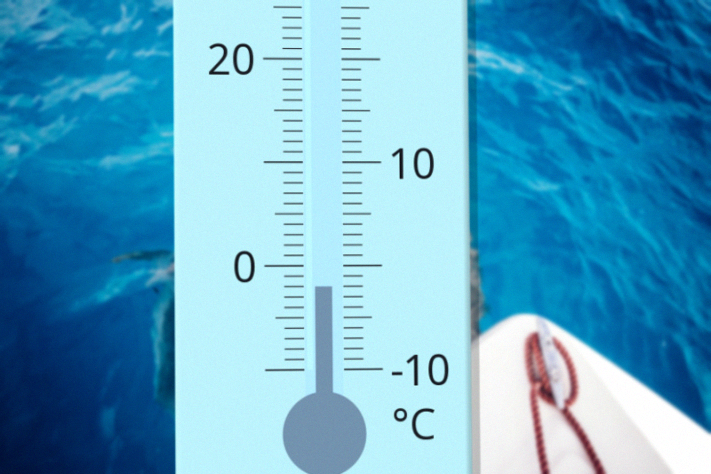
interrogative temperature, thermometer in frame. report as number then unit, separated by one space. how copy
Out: -2 °C
